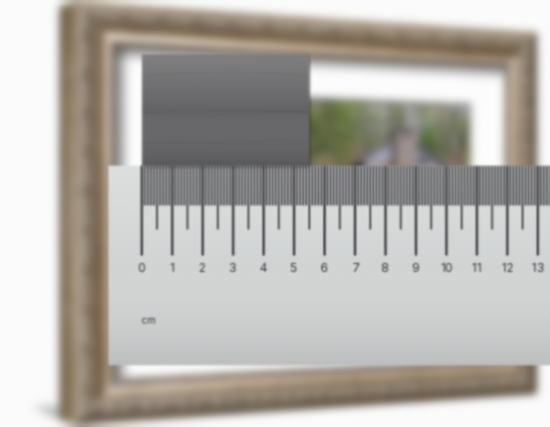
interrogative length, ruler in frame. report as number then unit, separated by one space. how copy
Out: 5.5 cm
